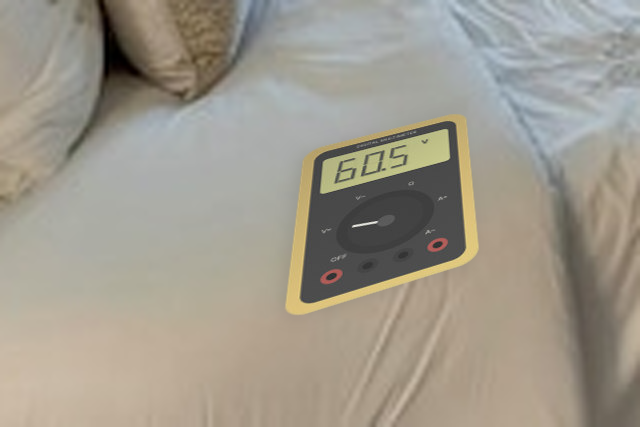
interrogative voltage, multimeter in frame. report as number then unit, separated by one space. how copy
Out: 60.5 V
